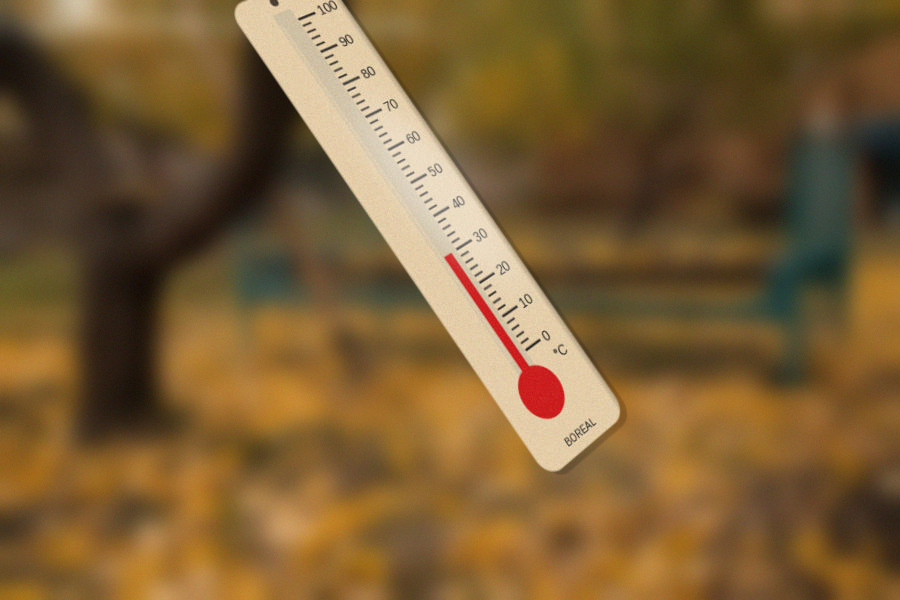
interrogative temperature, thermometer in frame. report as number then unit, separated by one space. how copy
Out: 30 °C
